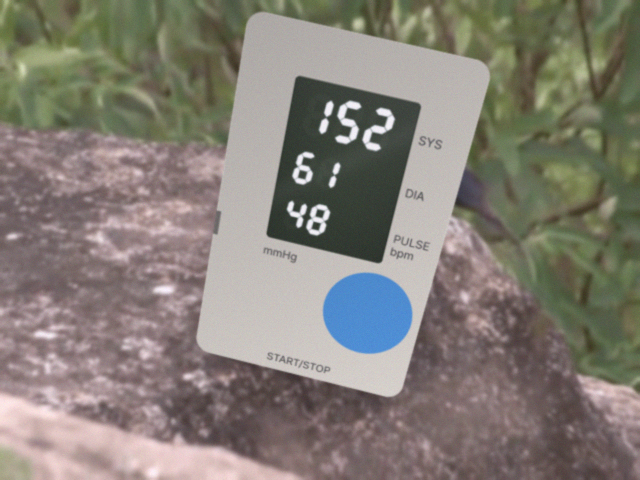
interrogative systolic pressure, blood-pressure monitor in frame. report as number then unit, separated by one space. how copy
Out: 152 mmHg
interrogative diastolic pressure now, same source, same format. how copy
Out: 61 mmHg
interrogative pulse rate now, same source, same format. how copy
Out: 48 bpm
